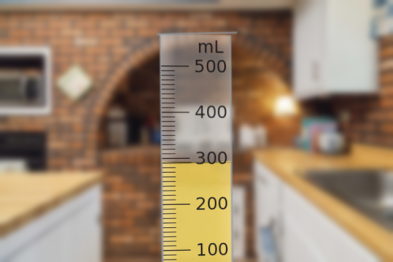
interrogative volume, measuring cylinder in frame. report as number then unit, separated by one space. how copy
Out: 290 mL
